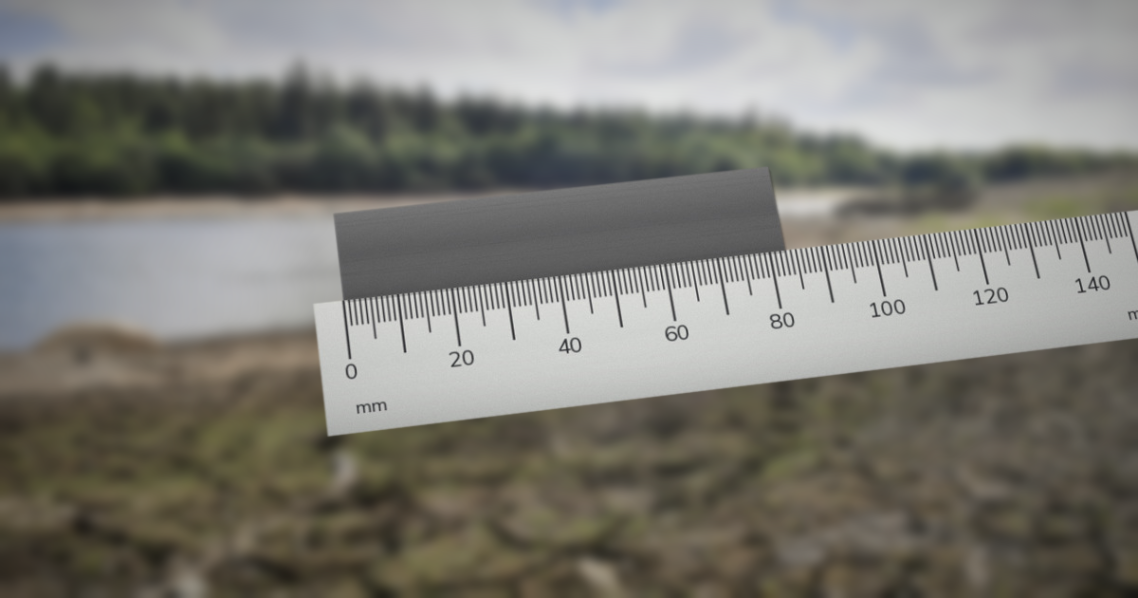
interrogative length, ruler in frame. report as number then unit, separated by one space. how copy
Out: 83 mm
